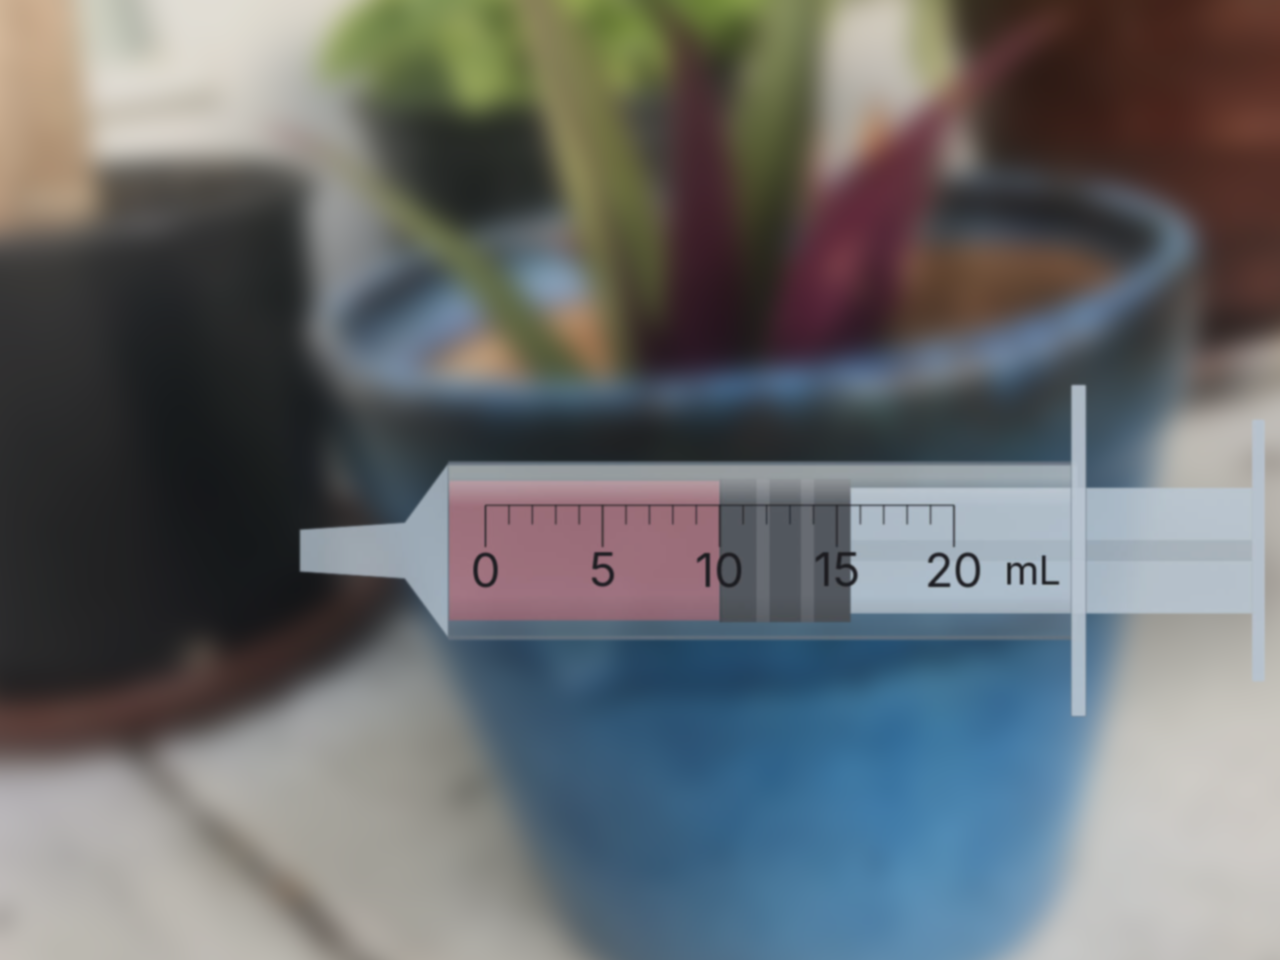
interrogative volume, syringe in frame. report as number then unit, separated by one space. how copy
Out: 10 mL
